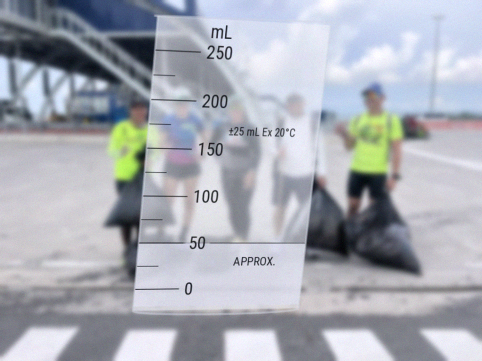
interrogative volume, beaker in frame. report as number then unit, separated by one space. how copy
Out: 50 mL
